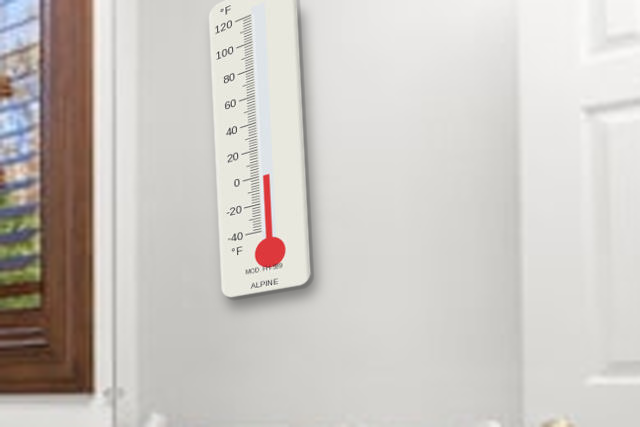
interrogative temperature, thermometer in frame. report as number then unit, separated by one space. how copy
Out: 0 °F
